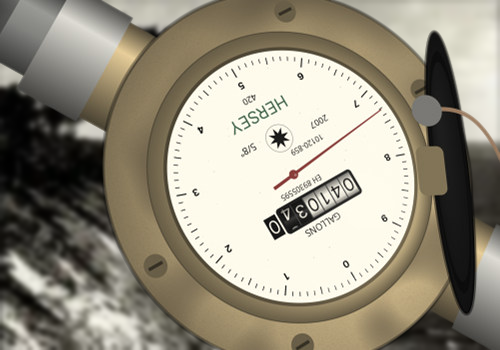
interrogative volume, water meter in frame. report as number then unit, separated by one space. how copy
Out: 410337.3 gal
